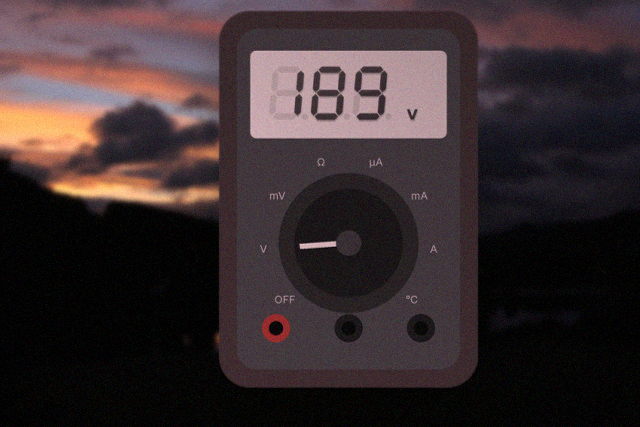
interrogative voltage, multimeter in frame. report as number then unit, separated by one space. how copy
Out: 189 V
